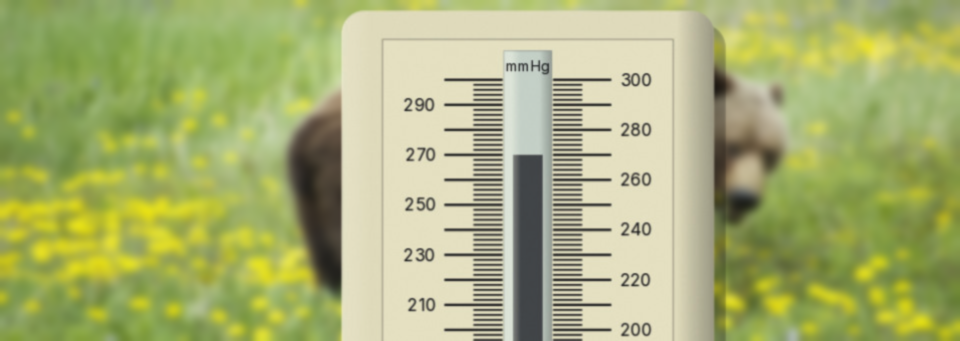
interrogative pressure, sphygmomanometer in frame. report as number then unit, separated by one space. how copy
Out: 270 mmHg
